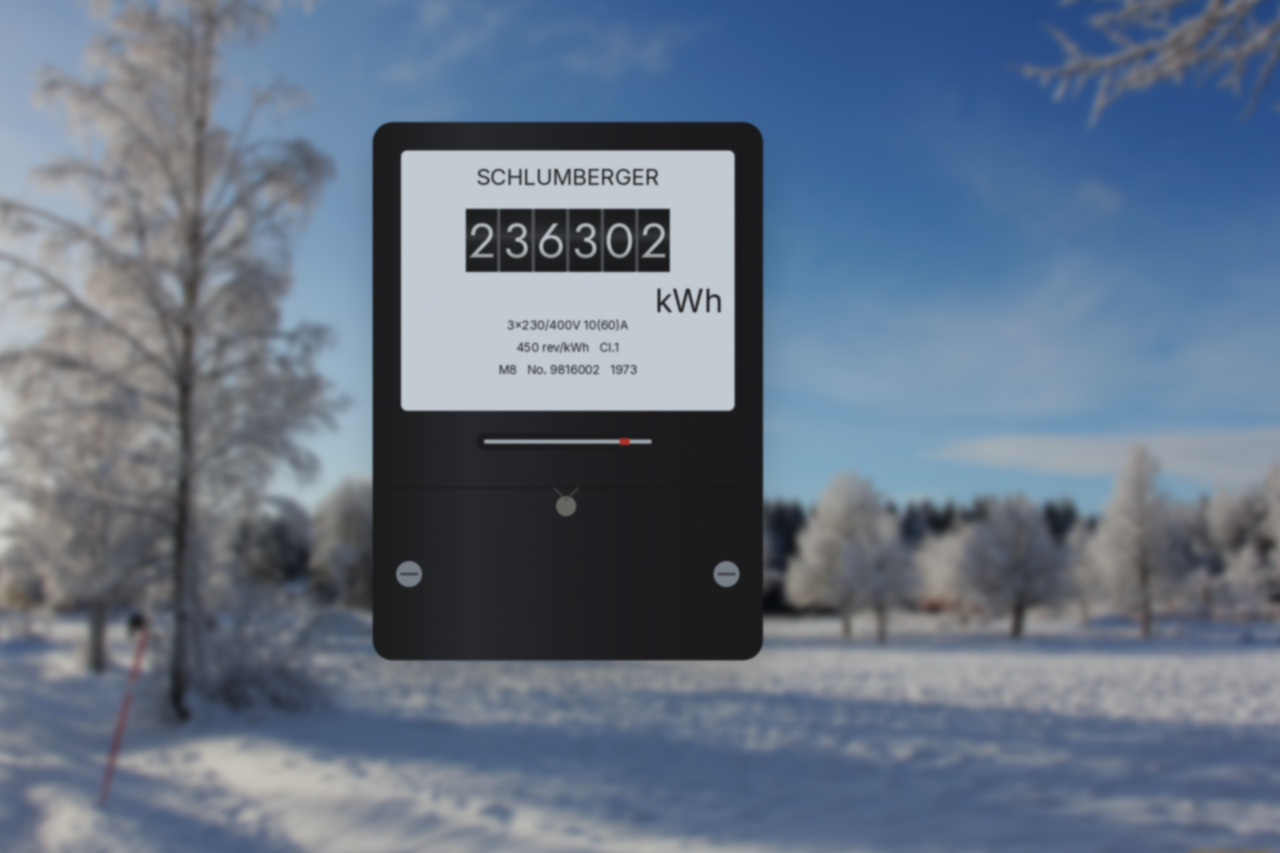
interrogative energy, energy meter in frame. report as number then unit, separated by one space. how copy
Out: 236302 kWh
